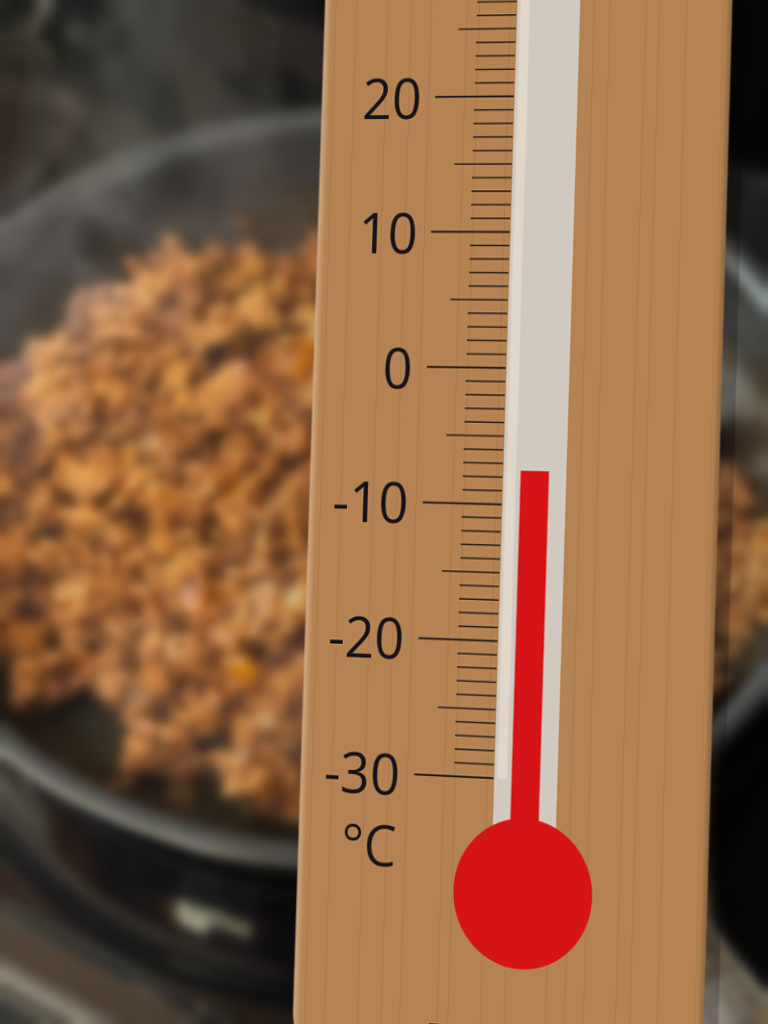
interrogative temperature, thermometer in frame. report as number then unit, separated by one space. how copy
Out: -7.5 °C
